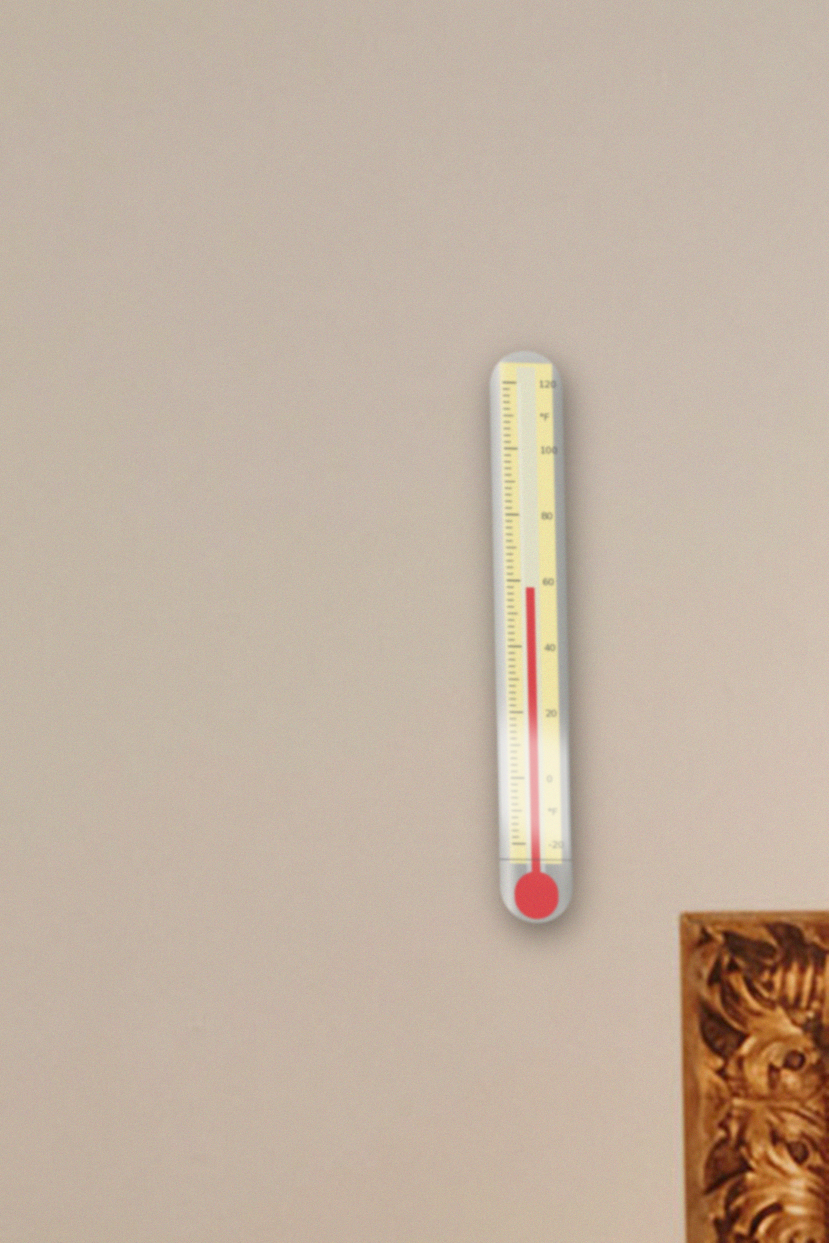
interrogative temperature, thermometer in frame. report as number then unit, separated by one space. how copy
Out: 58 °F
